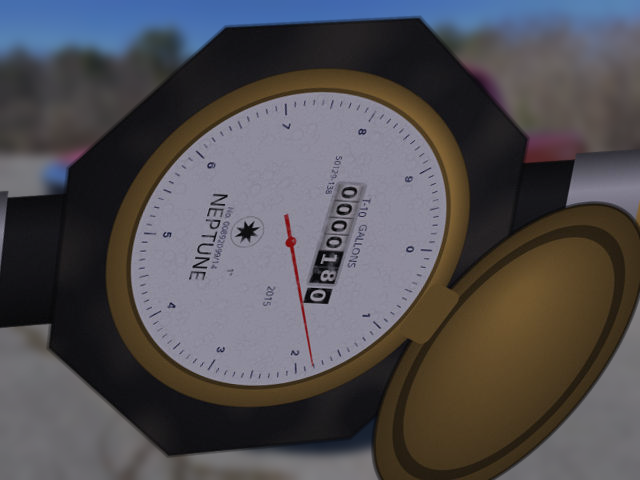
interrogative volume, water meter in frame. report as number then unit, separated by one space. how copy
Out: 181.8 gal
